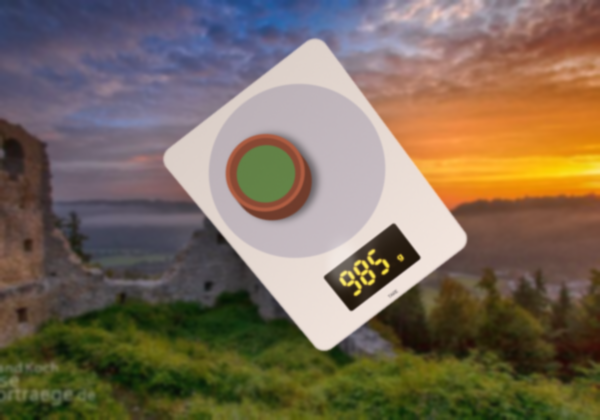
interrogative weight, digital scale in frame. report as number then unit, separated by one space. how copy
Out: 985 g
